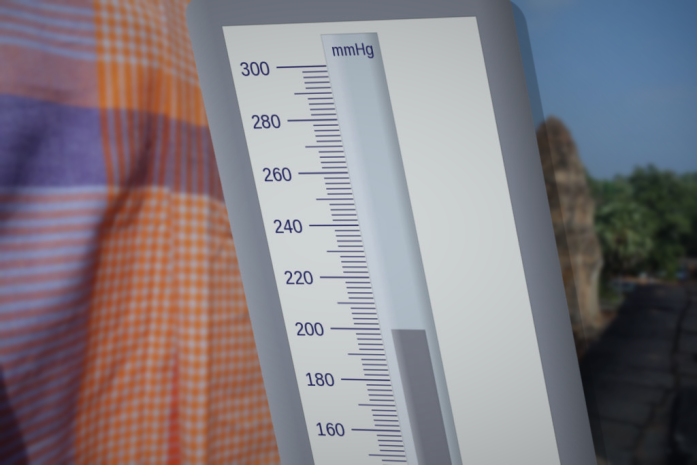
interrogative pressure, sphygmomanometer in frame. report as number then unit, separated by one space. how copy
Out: 200 mmHg
